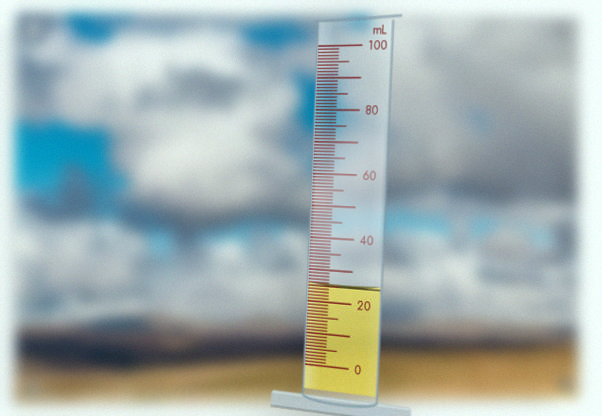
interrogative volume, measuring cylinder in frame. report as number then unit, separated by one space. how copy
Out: 25 mL
